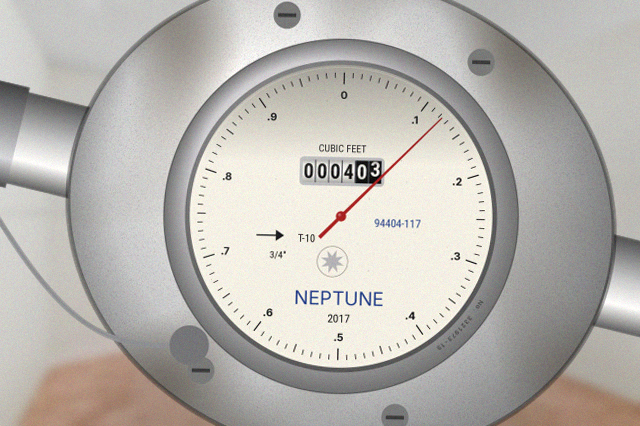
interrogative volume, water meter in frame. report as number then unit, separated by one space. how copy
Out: 403.12 ft³
